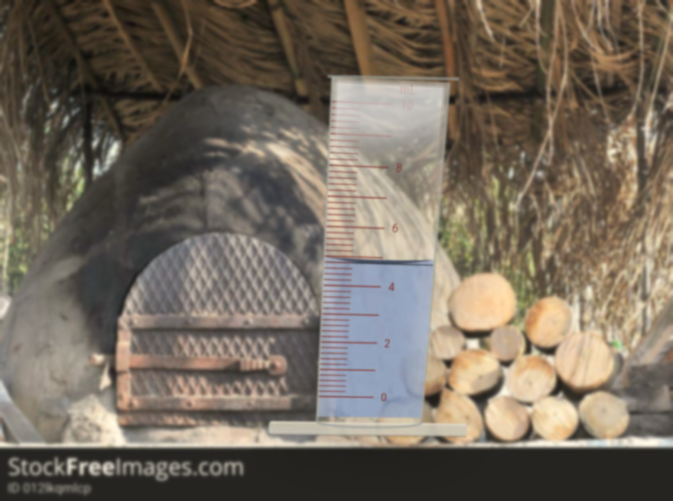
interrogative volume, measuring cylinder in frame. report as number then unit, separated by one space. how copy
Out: 4.8 mL
